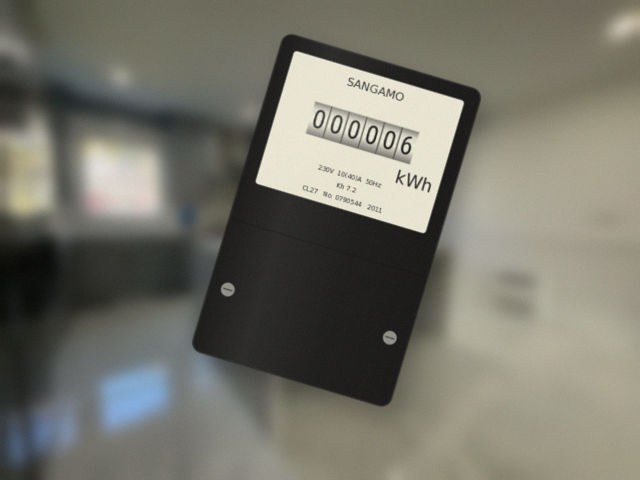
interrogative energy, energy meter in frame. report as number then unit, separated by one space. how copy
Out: 6 kWh
